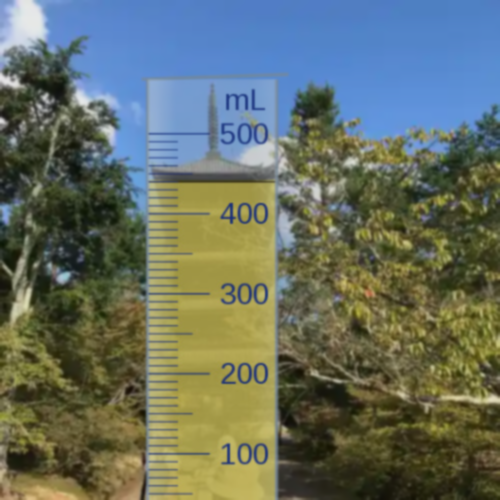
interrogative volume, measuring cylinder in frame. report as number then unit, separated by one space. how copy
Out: 440 mL
